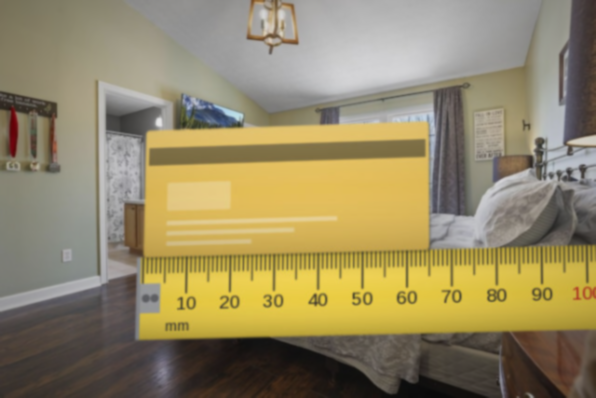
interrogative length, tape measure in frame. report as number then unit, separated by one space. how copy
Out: 65 mm
